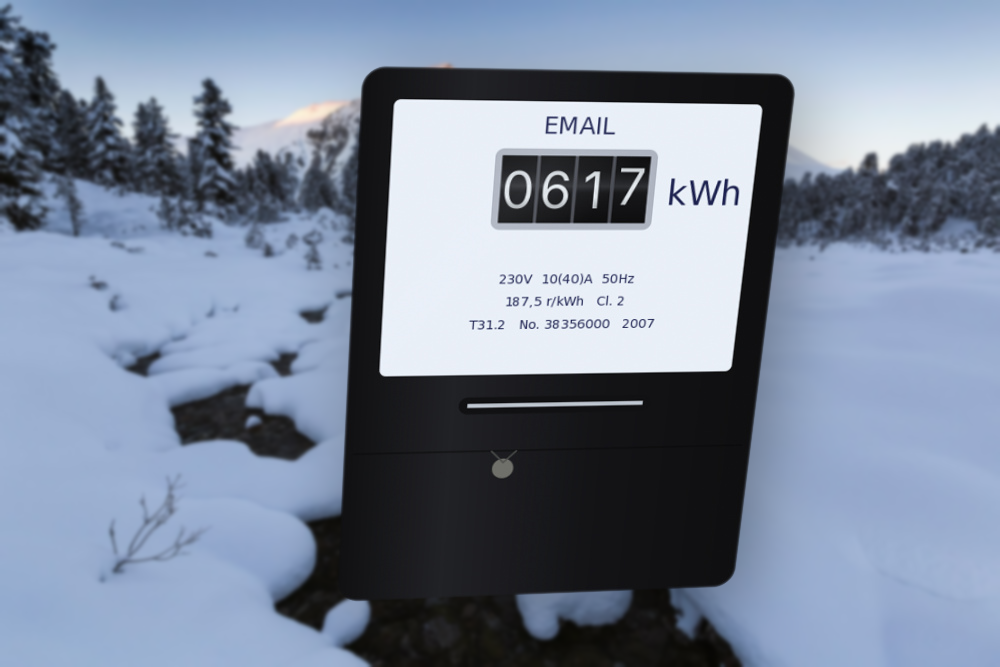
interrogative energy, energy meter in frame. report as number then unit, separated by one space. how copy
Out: 617 kWh
